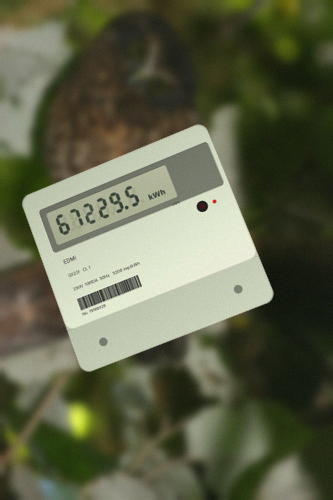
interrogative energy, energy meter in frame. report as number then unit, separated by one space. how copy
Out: 67229.5 kWh
